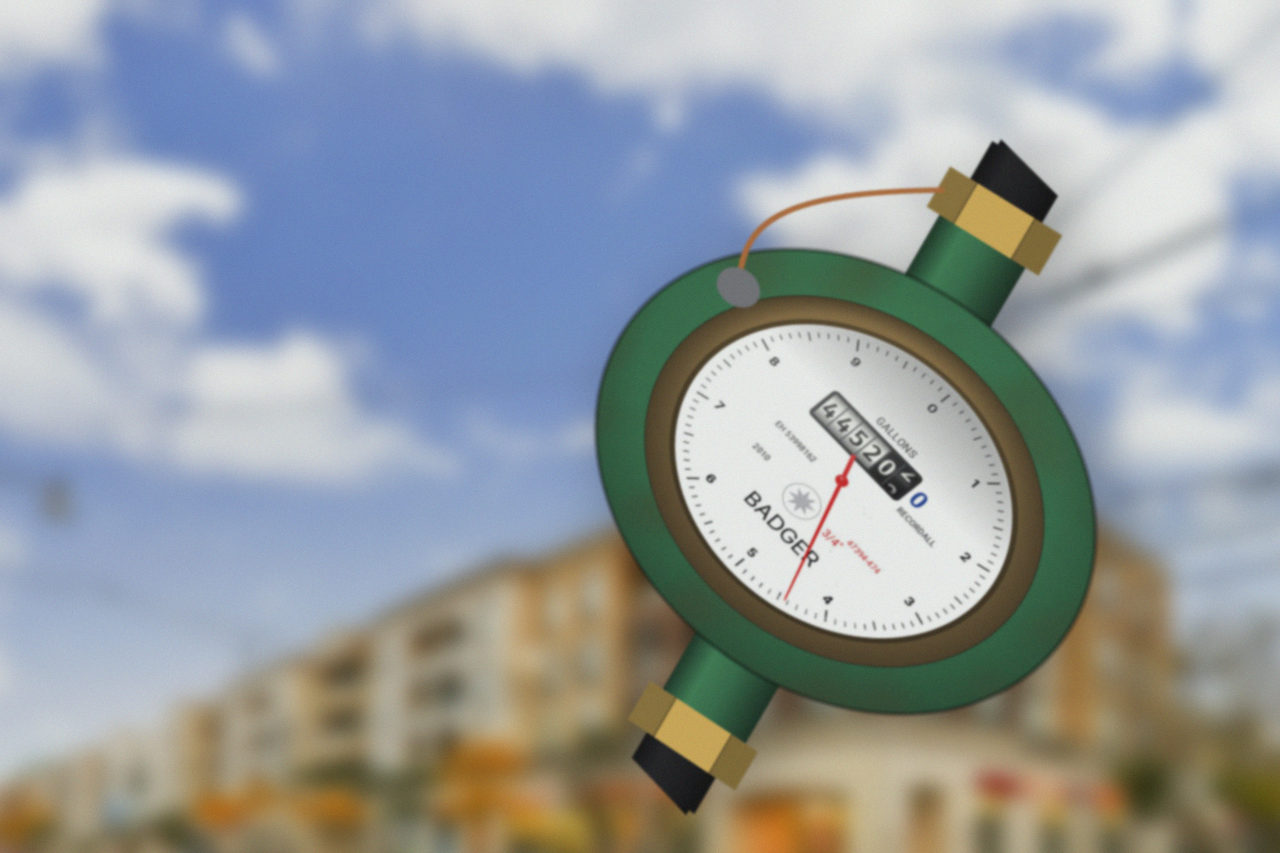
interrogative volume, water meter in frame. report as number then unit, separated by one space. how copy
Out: 4452024.4 gal
